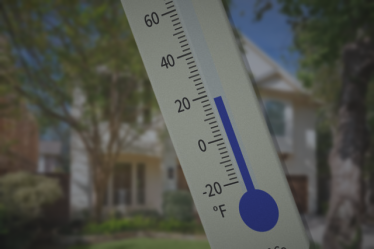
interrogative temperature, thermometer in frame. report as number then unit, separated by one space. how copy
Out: 18 °F
